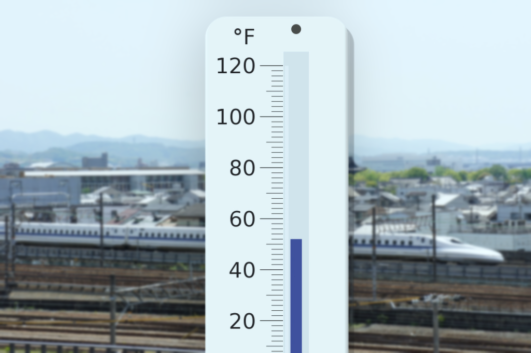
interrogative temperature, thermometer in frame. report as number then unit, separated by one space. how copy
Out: 52 °F
